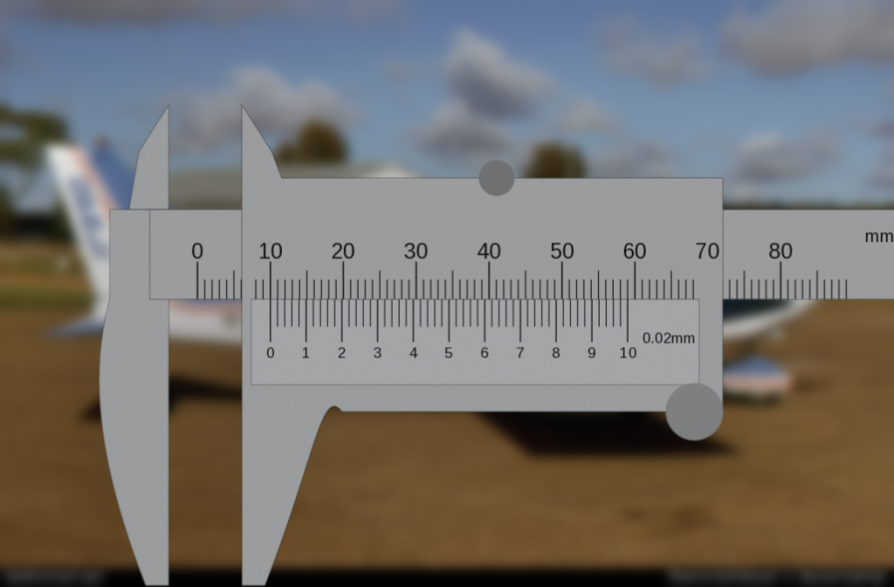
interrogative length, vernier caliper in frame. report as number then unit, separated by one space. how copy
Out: 10.0 mm
